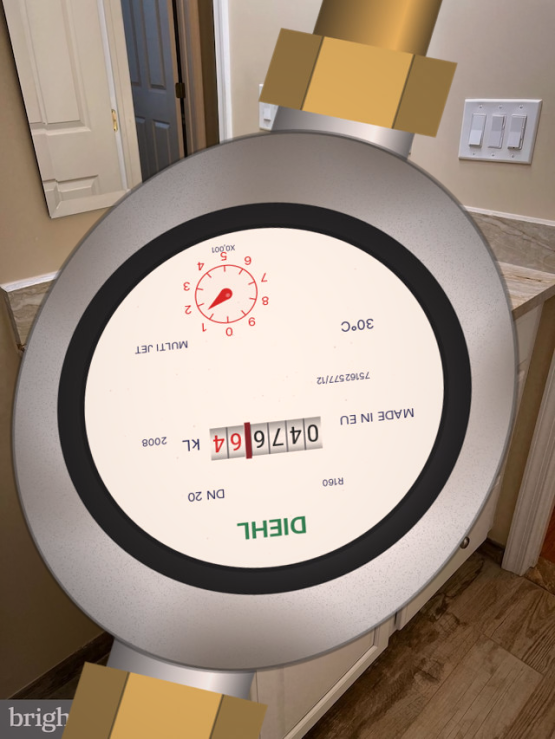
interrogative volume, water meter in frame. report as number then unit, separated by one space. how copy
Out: 476.641 kL
